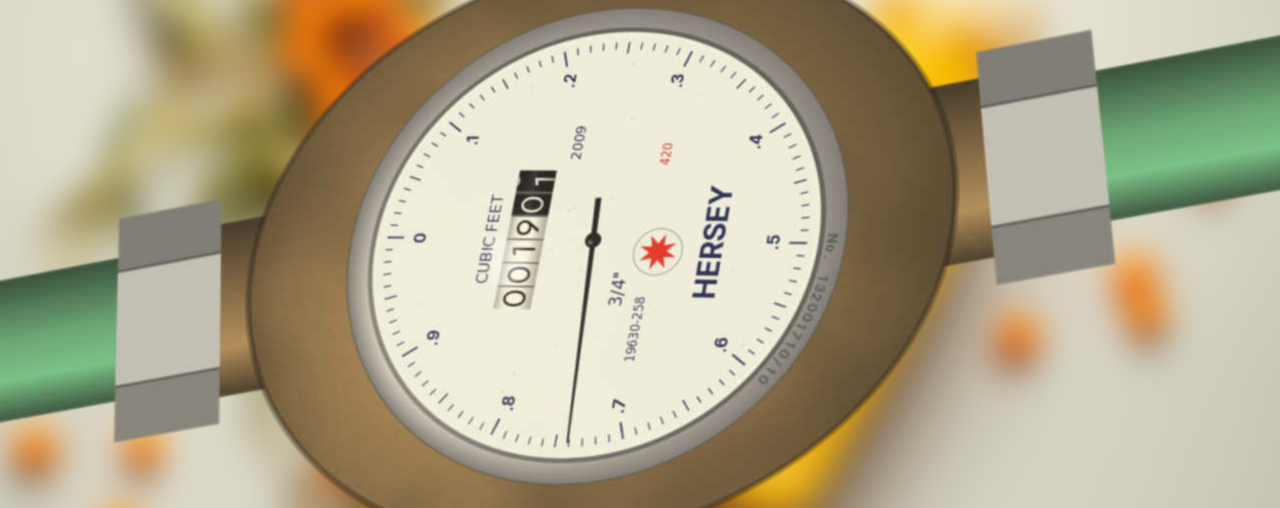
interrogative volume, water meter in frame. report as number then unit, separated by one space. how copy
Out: 1900.74 ft³
